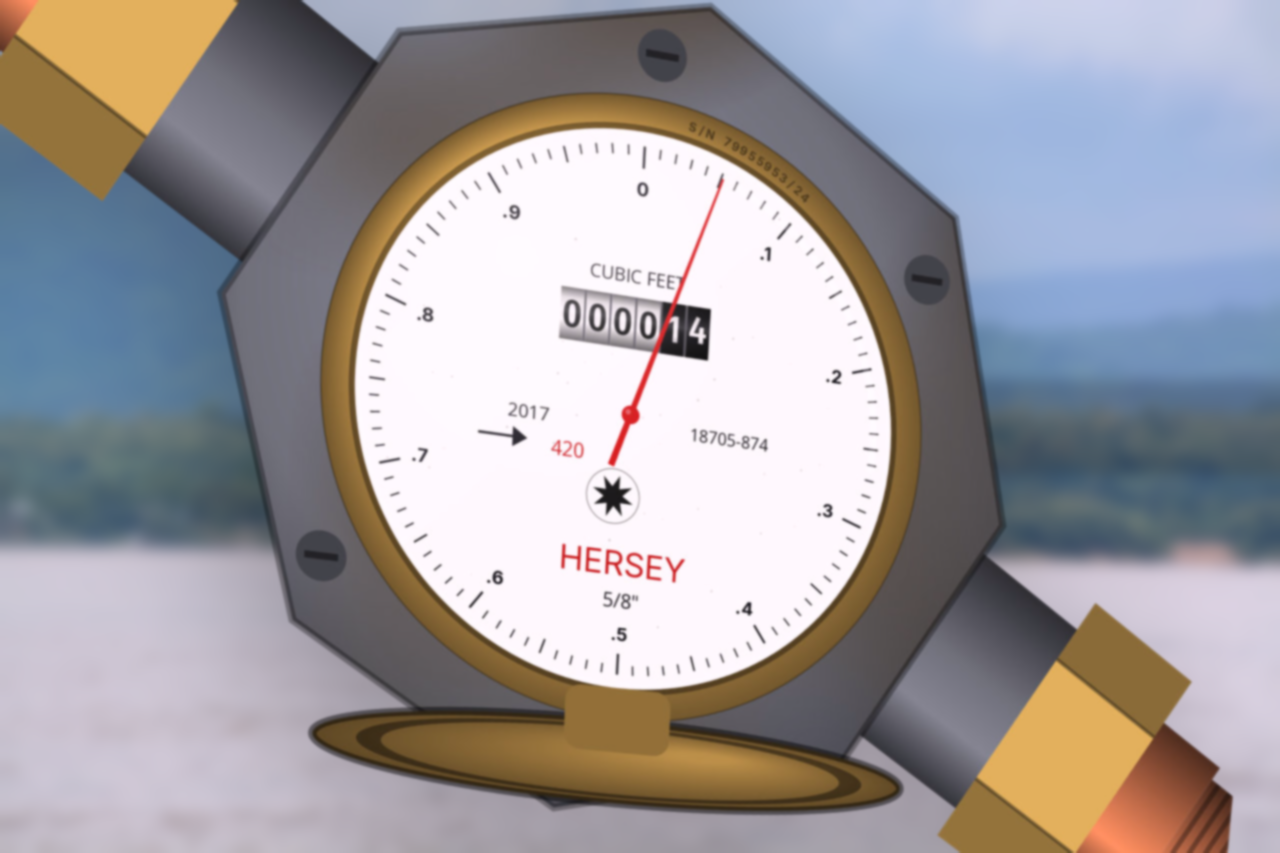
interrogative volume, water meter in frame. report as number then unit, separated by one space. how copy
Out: 14.05 ft³
